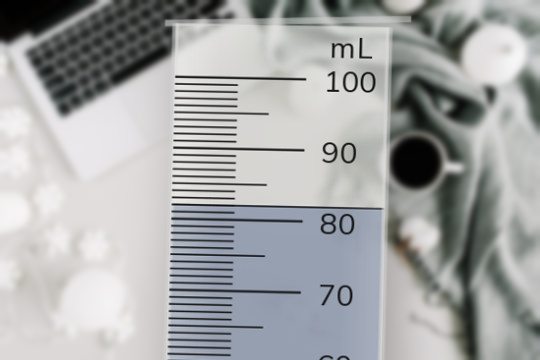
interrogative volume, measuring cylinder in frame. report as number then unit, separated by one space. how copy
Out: 82 mL
